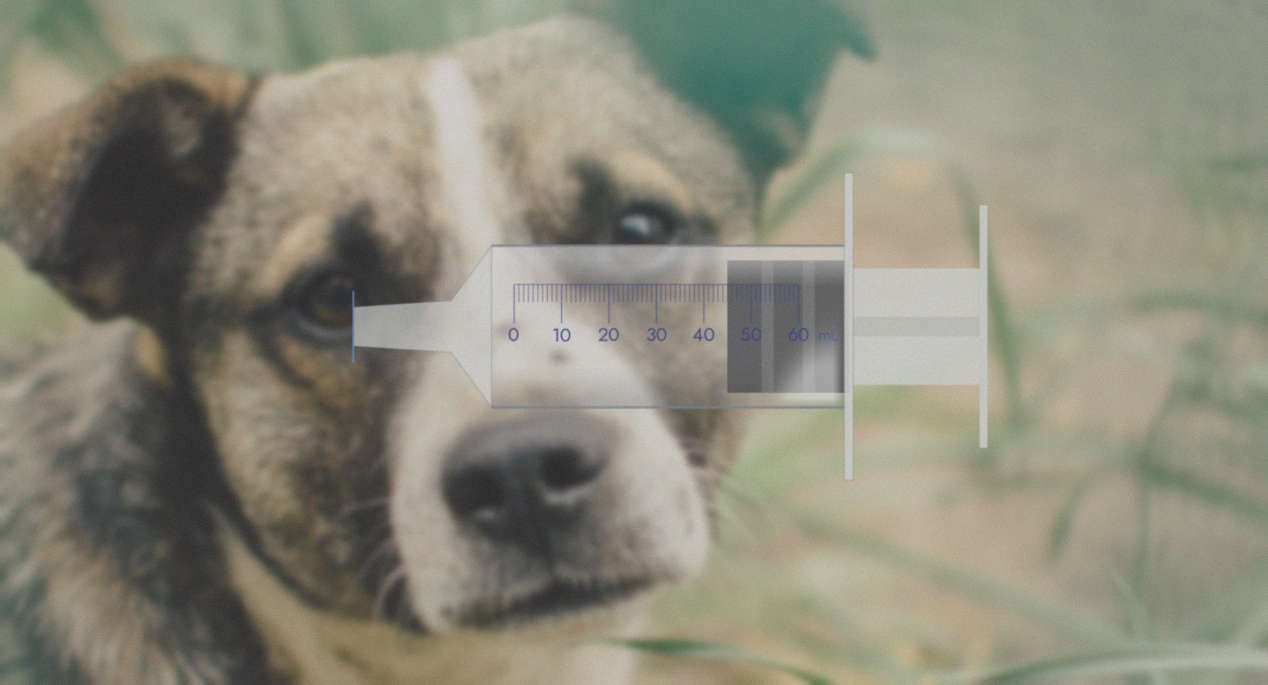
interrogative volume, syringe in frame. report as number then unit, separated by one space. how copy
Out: 45 mL
